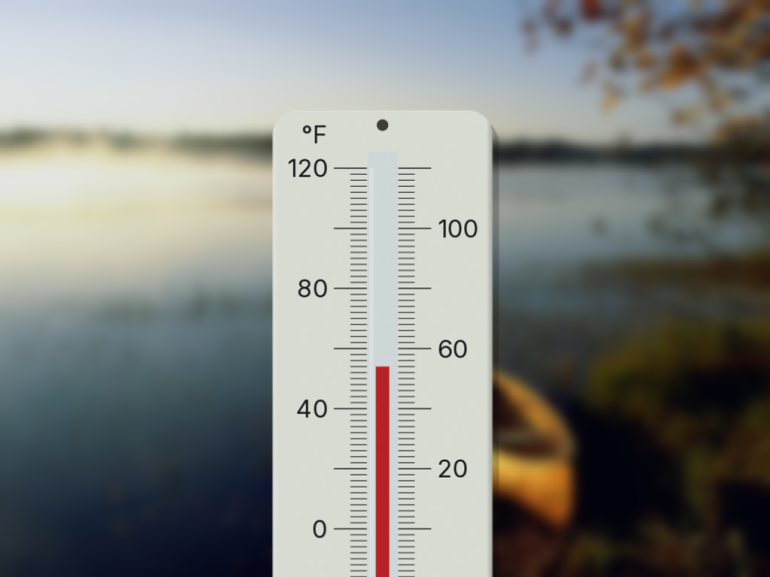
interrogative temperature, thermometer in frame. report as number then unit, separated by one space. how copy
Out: 54 °F
